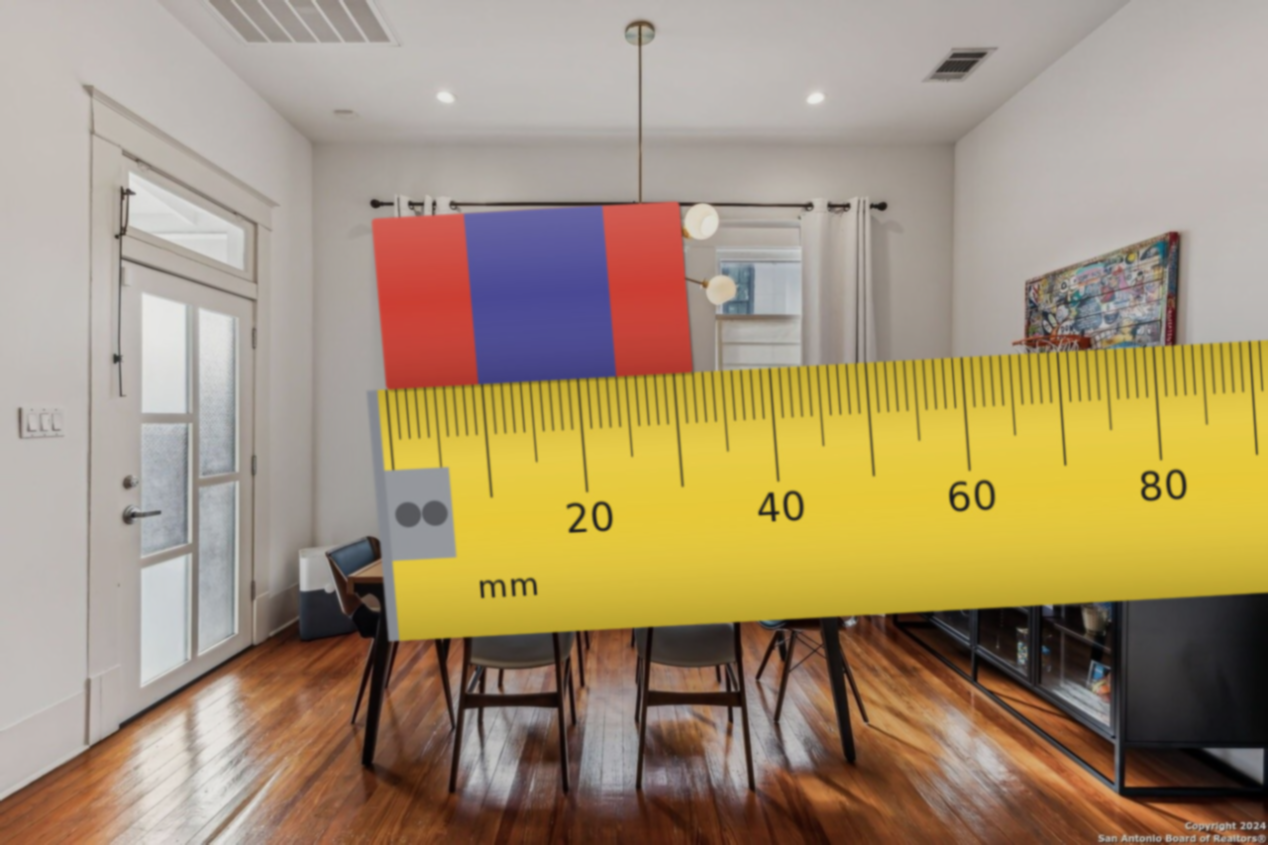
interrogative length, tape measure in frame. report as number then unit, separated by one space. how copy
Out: 32 mm
